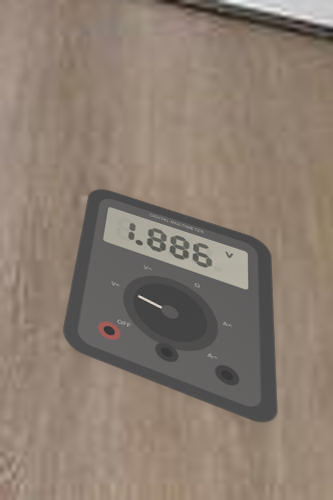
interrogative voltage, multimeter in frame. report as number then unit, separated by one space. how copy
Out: 1.886 V
